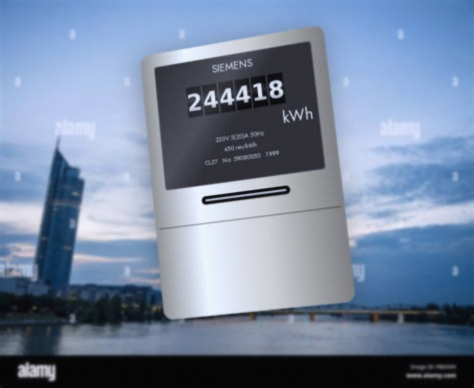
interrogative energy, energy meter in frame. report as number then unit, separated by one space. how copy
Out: 244418 kWh
